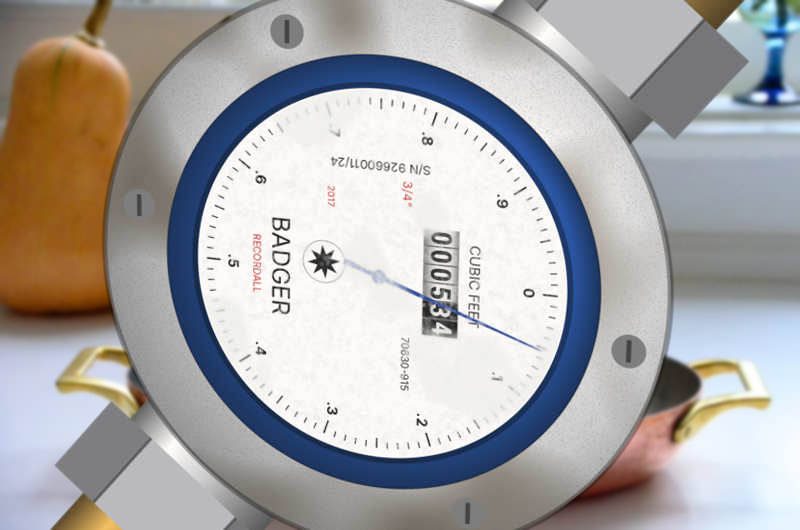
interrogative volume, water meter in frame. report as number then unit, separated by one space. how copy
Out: 534.05 ft³
